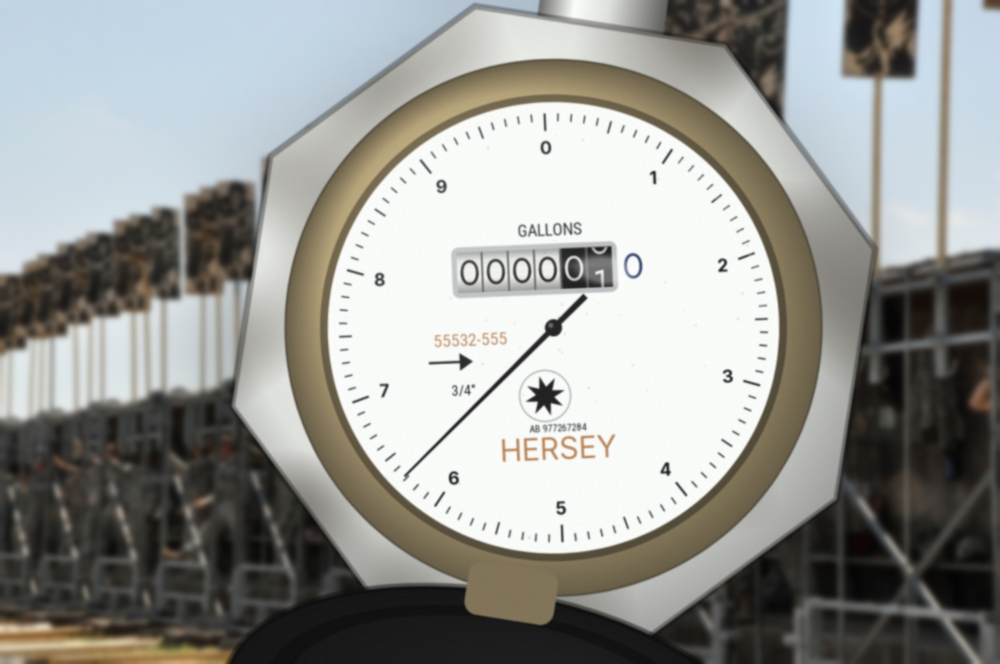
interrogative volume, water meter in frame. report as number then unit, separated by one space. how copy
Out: 6.3 gal
